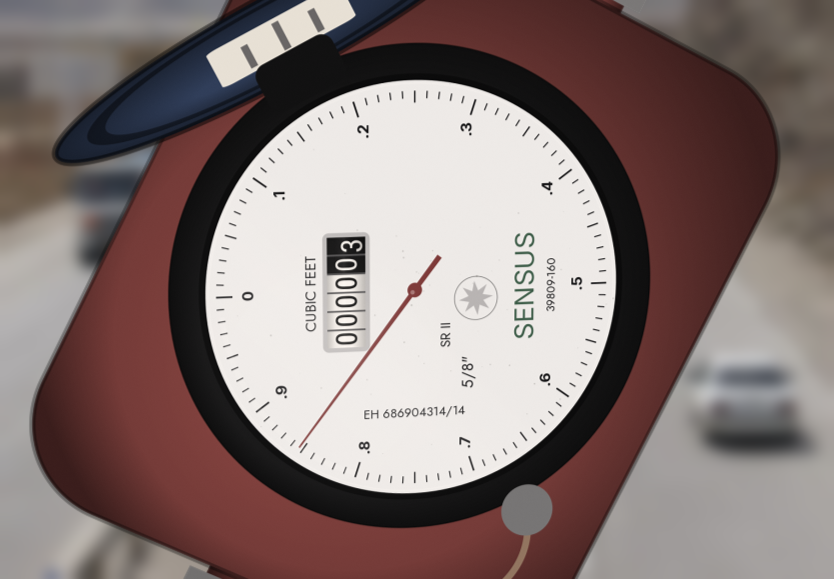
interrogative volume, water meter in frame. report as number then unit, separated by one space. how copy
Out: 2.85 ft³
